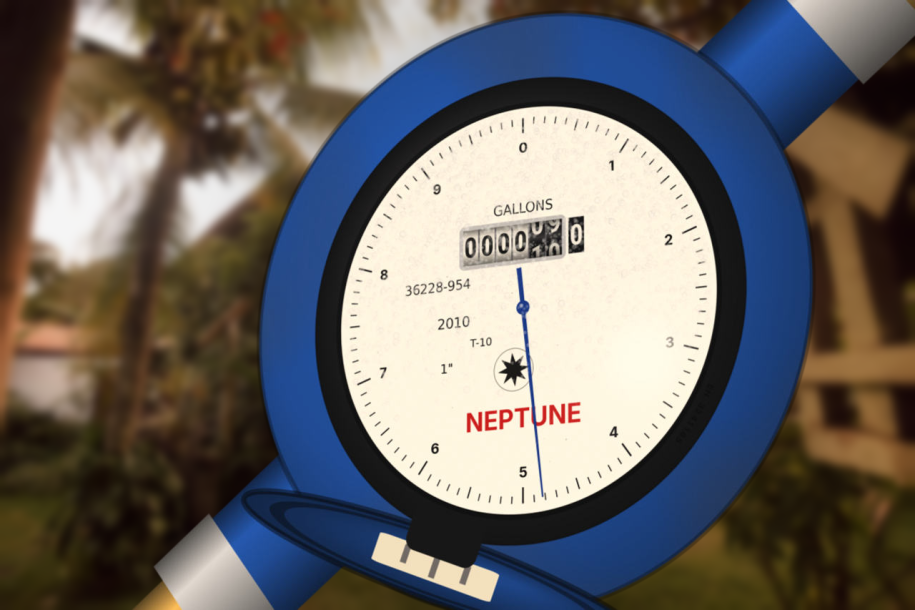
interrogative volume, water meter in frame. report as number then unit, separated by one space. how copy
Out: 94.8 gal
